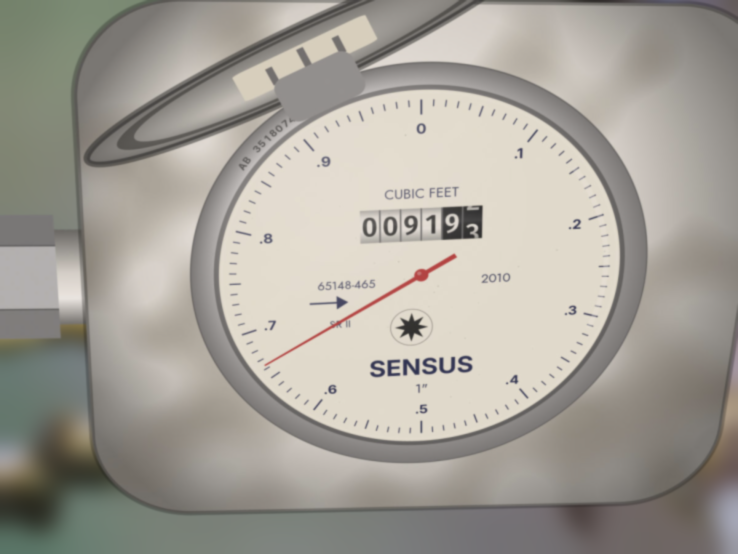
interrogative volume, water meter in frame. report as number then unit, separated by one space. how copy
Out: 9192.66 ft³
